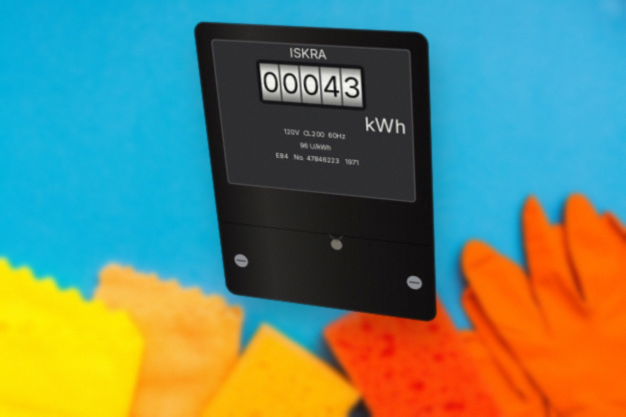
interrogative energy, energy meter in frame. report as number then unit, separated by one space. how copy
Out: 43 kWh
